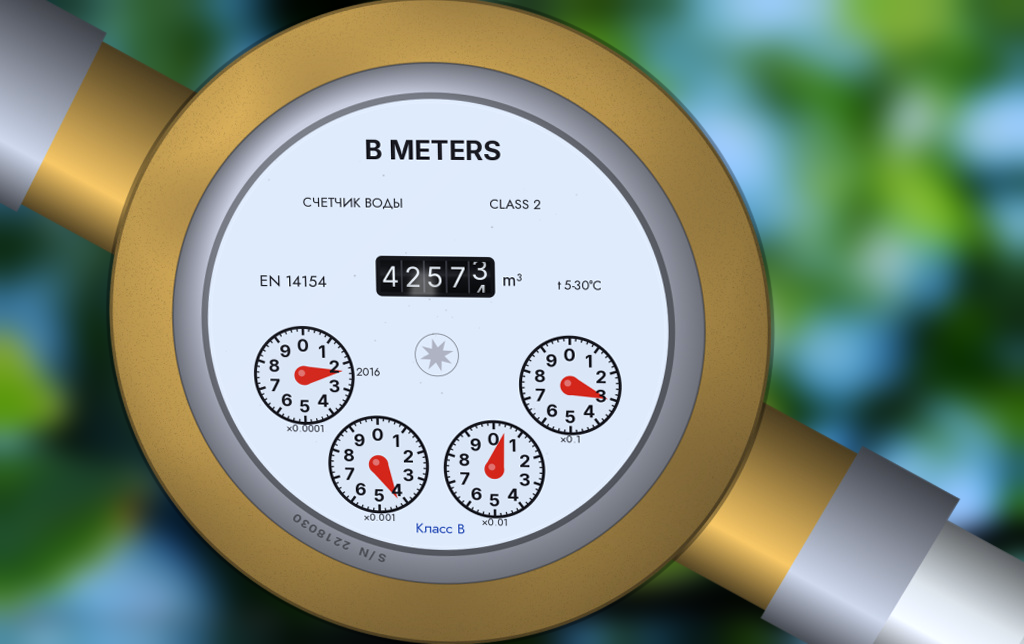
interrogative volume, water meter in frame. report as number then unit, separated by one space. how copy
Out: 42573.3042 m³
